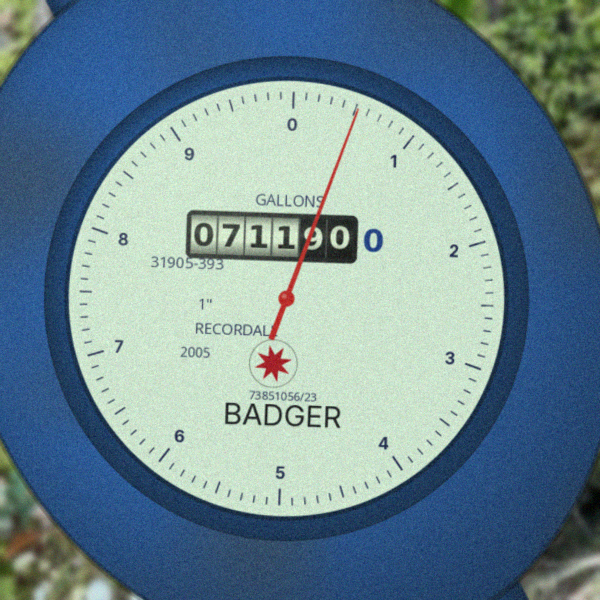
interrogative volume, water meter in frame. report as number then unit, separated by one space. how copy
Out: 711900.5 gal
